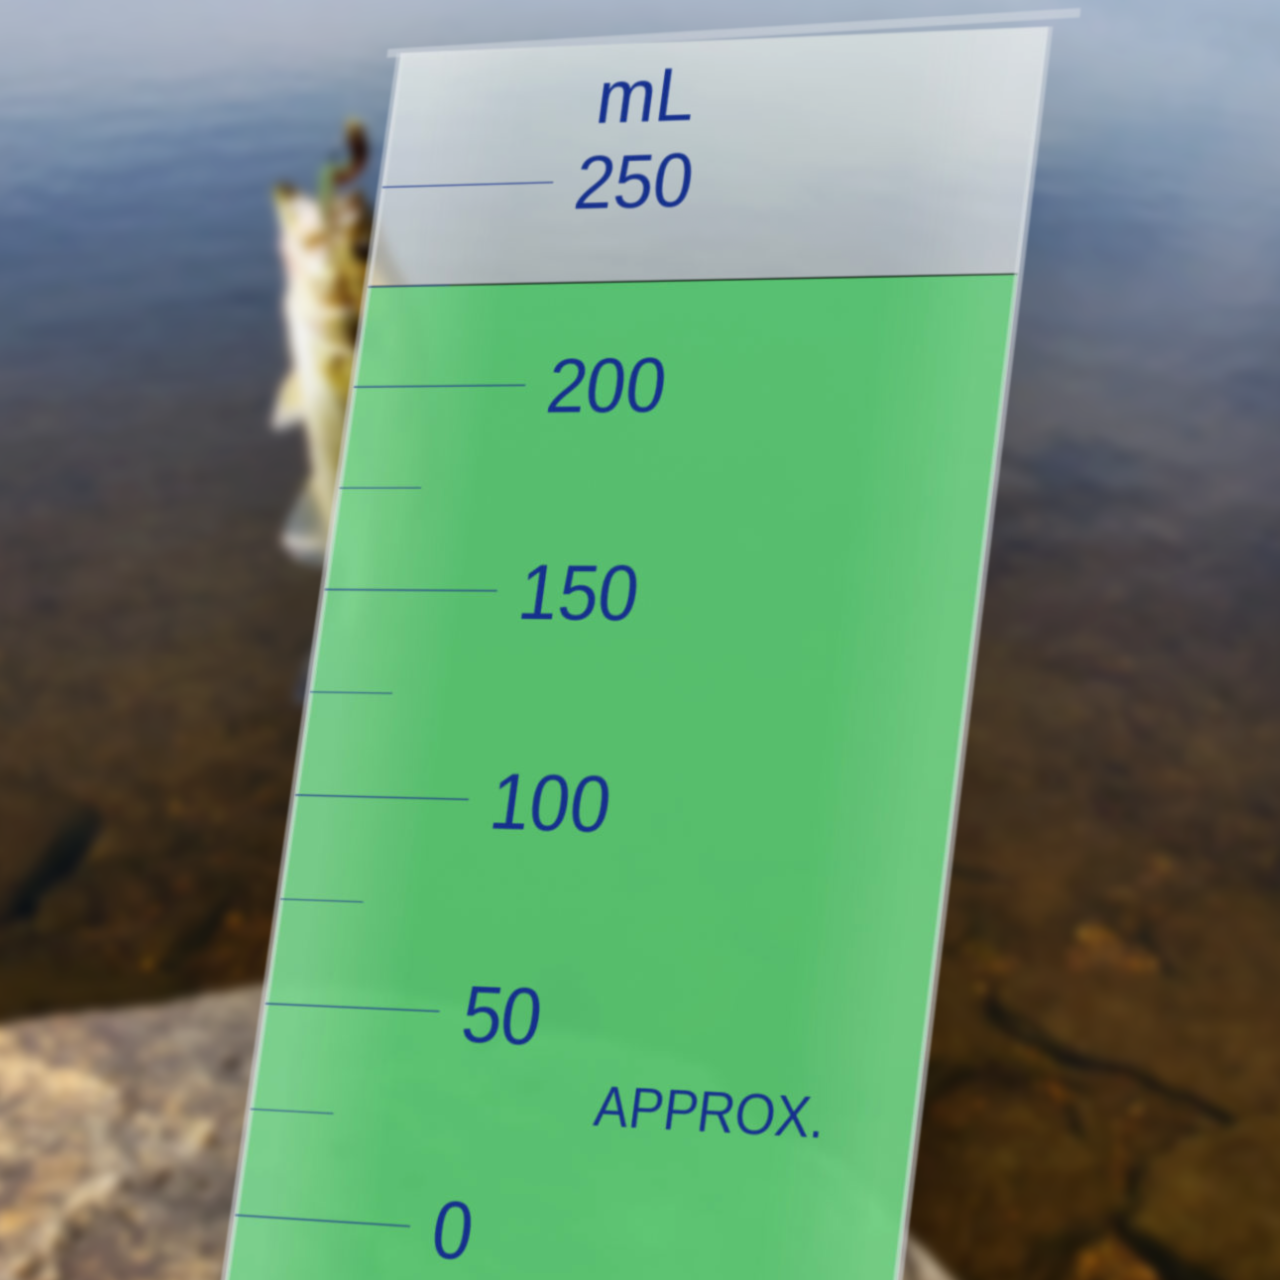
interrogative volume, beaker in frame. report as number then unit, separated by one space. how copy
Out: 225 mL
